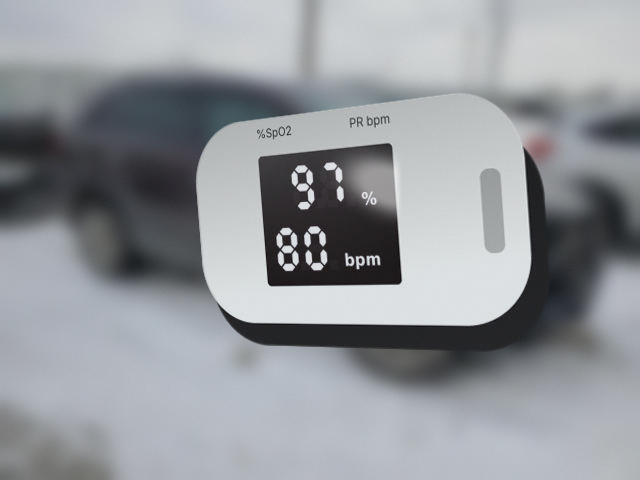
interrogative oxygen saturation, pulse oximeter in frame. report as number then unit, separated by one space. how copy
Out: 97 %
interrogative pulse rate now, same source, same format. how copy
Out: 80 bpm
